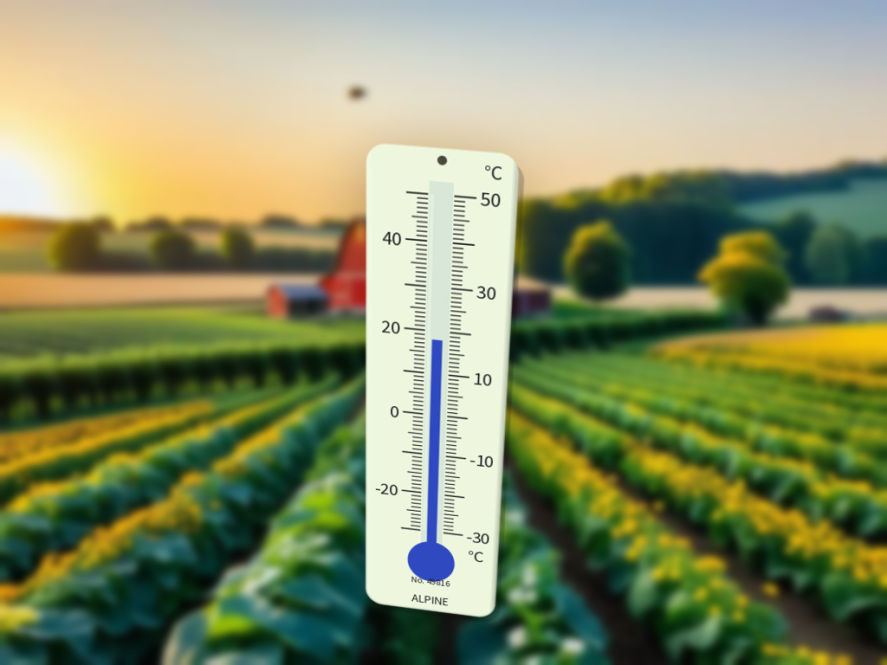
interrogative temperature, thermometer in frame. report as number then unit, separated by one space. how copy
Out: 18 °C
